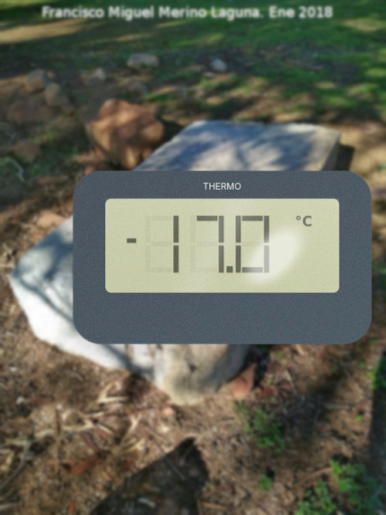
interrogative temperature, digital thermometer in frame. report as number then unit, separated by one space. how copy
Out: -17.0 °C
